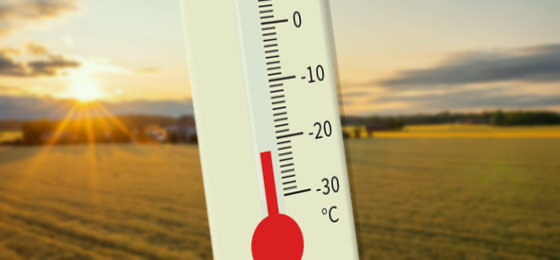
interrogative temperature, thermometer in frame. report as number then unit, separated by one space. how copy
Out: -22 °C
